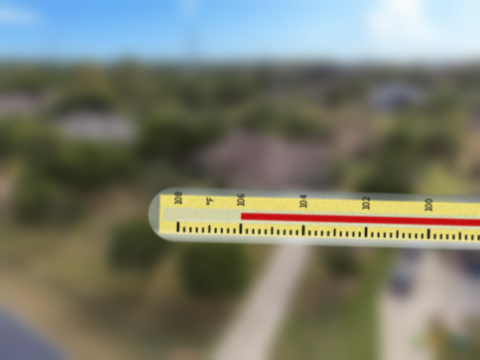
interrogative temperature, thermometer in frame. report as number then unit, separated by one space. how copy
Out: 106 °F
